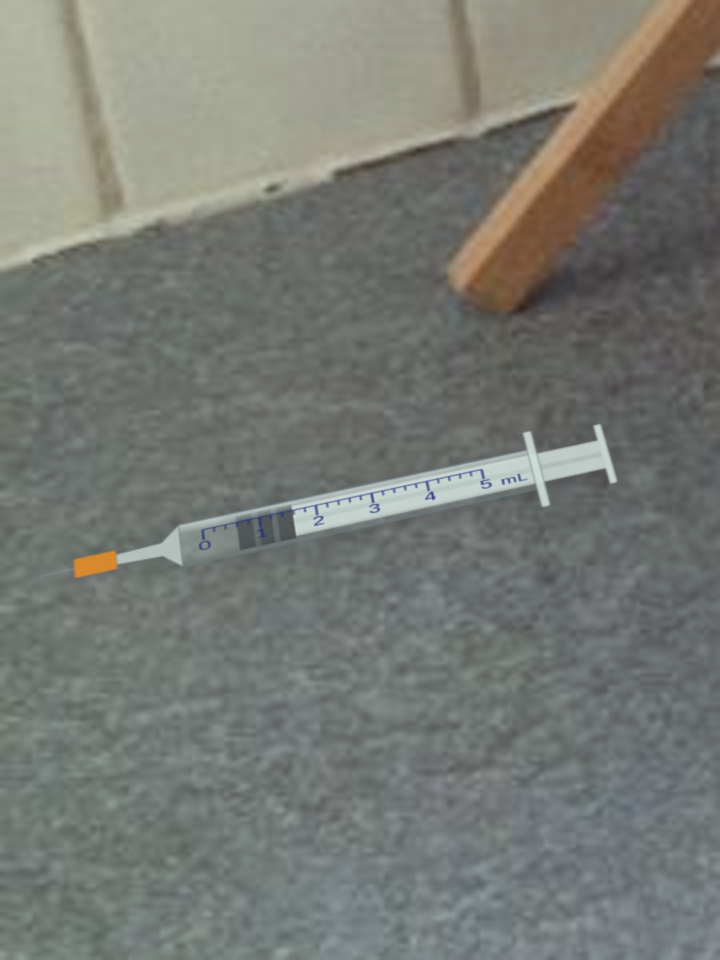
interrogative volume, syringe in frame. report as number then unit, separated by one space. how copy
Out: 0.6 mL
